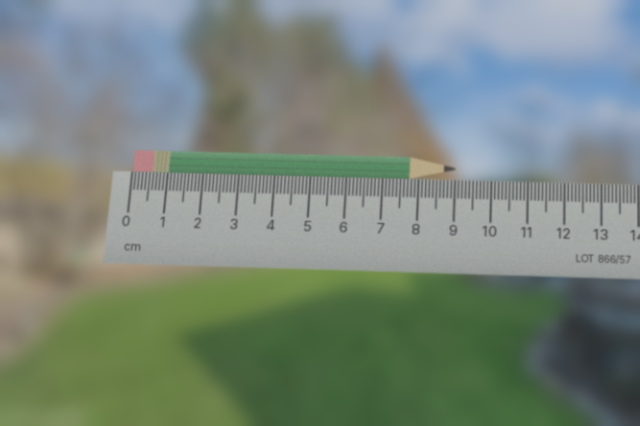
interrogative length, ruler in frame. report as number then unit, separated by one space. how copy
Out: 9 cm
